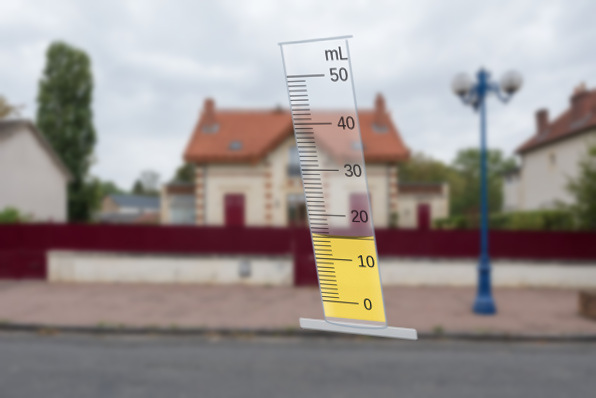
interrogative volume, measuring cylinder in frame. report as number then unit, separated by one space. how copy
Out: 15 mL
